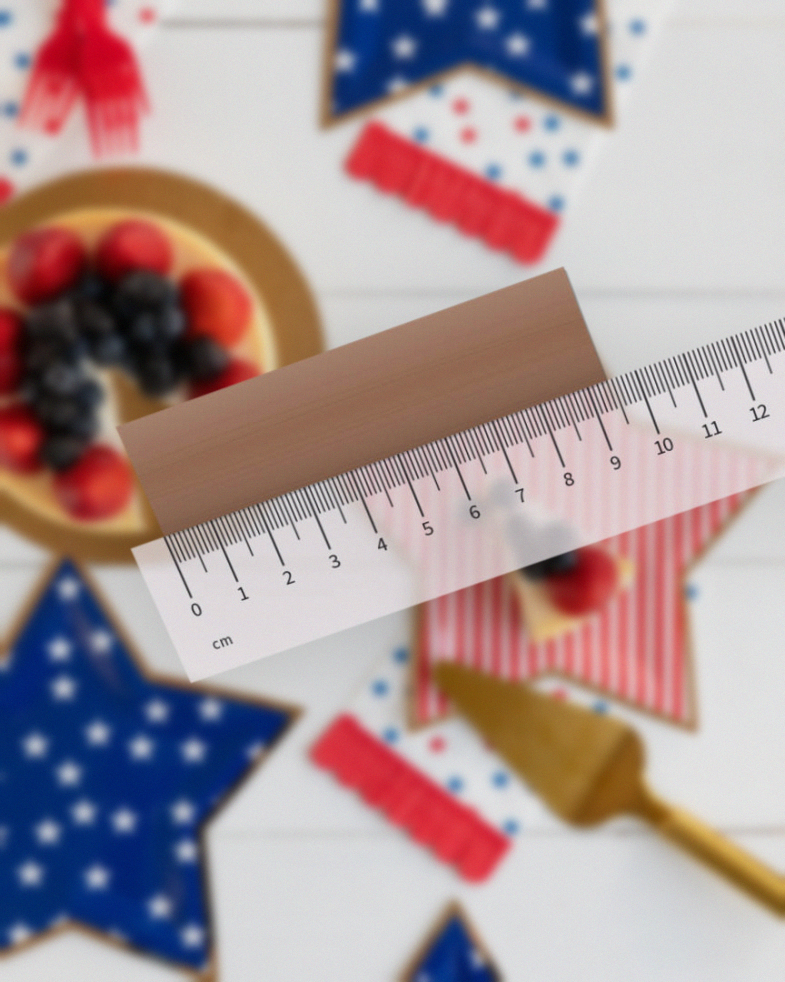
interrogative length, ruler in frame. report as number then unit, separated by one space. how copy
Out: 9.4 cm
